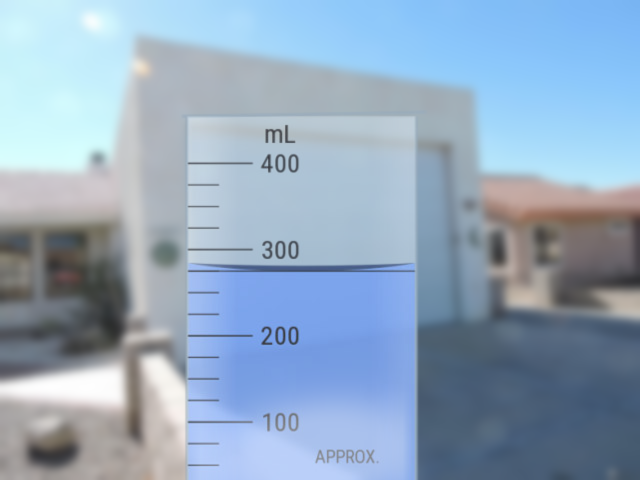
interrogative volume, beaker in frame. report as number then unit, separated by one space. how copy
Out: 275 mL
